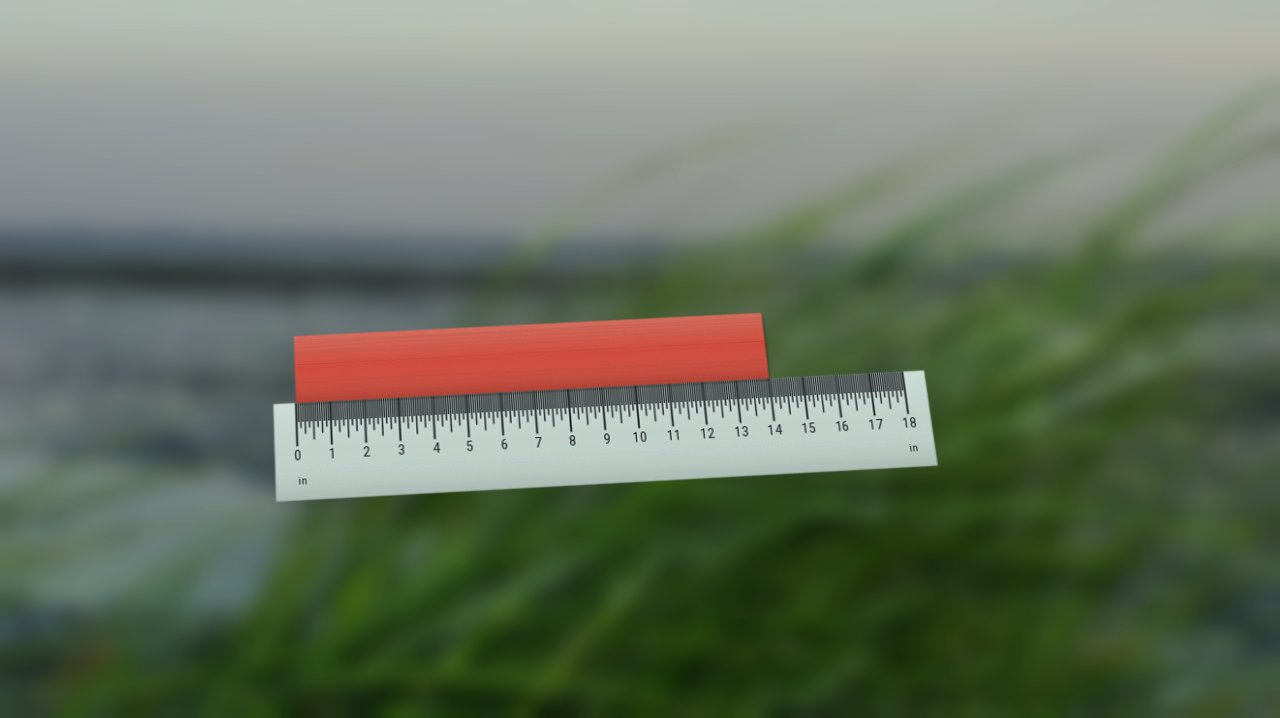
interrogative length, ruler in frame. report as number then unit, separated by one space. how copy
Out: 14 in
